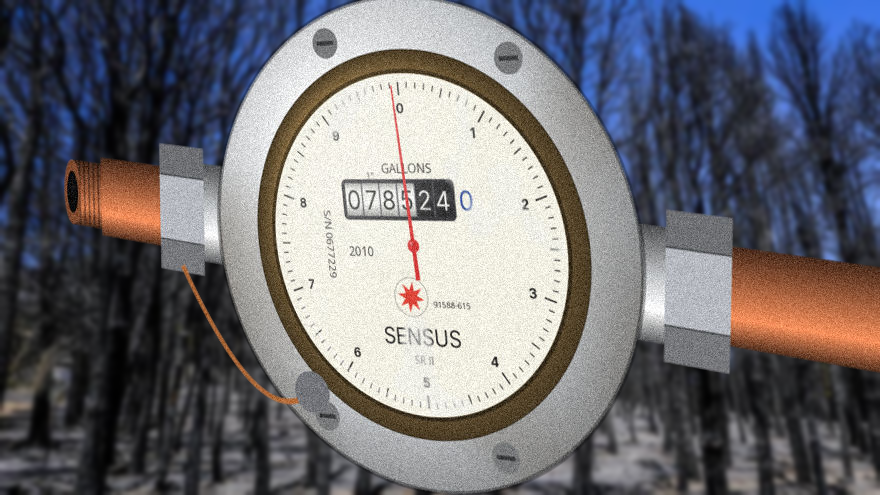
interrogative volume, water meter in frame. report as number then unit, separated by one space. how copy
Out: 785239.9 gal
